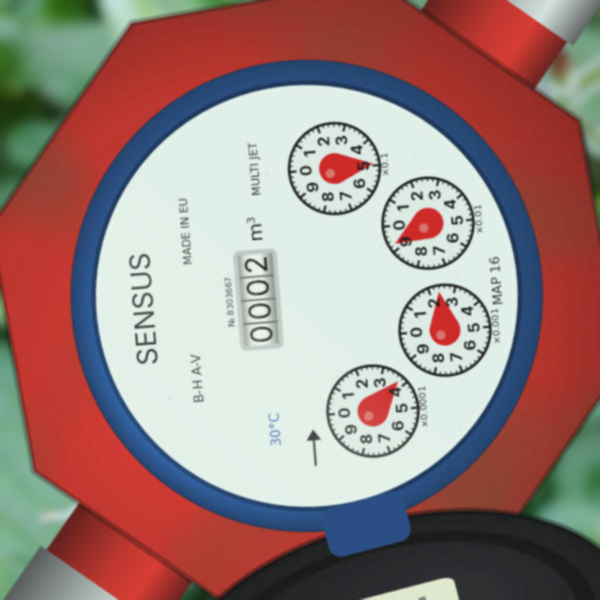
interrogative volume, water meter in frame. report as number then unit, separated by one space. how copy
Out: 2.4923 m³
